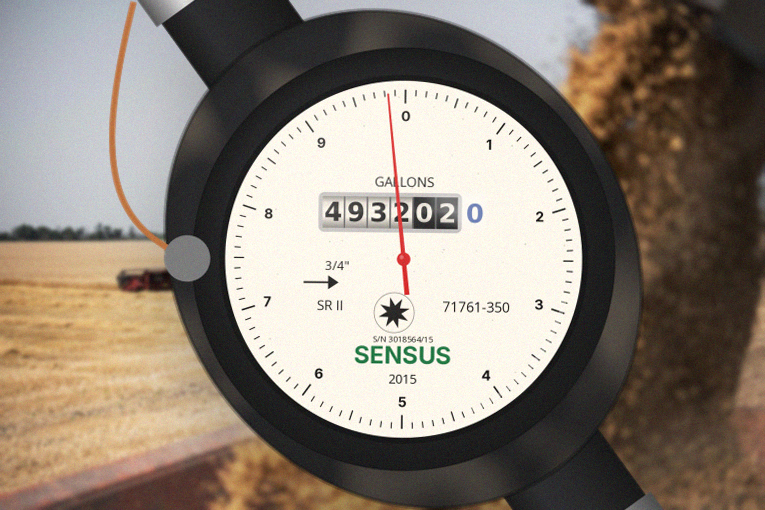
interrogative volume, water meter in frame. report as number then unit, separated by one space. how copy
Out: 4932019.8 gal
